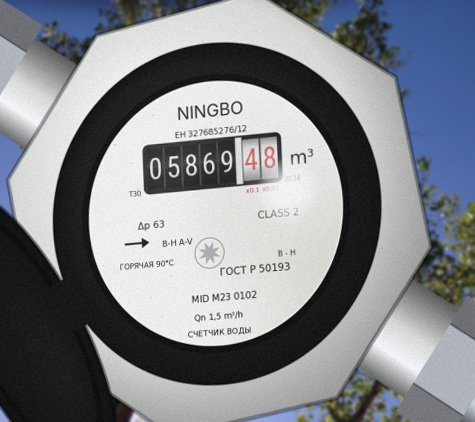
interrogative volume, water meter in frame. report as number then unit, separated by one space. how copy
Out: 5869.48 m³
